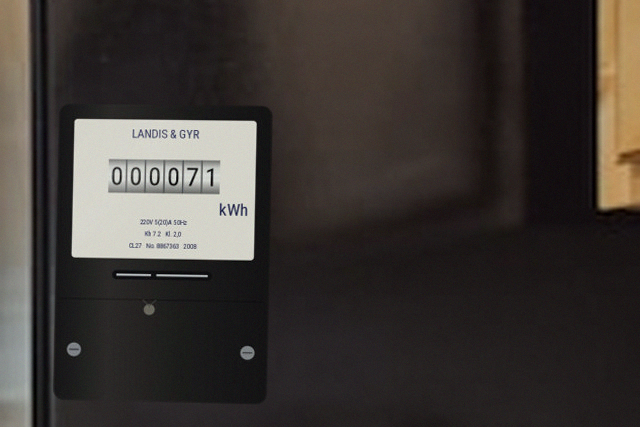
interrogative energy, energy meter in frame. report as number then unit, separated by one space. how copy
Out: 71 kWh
